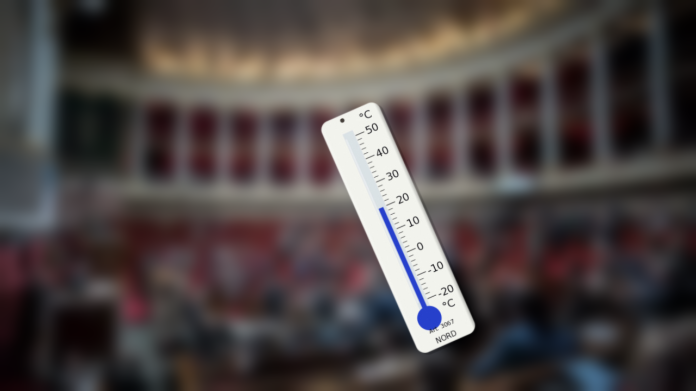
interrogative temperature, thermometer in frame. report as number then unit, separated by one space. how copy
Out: 20 °C
